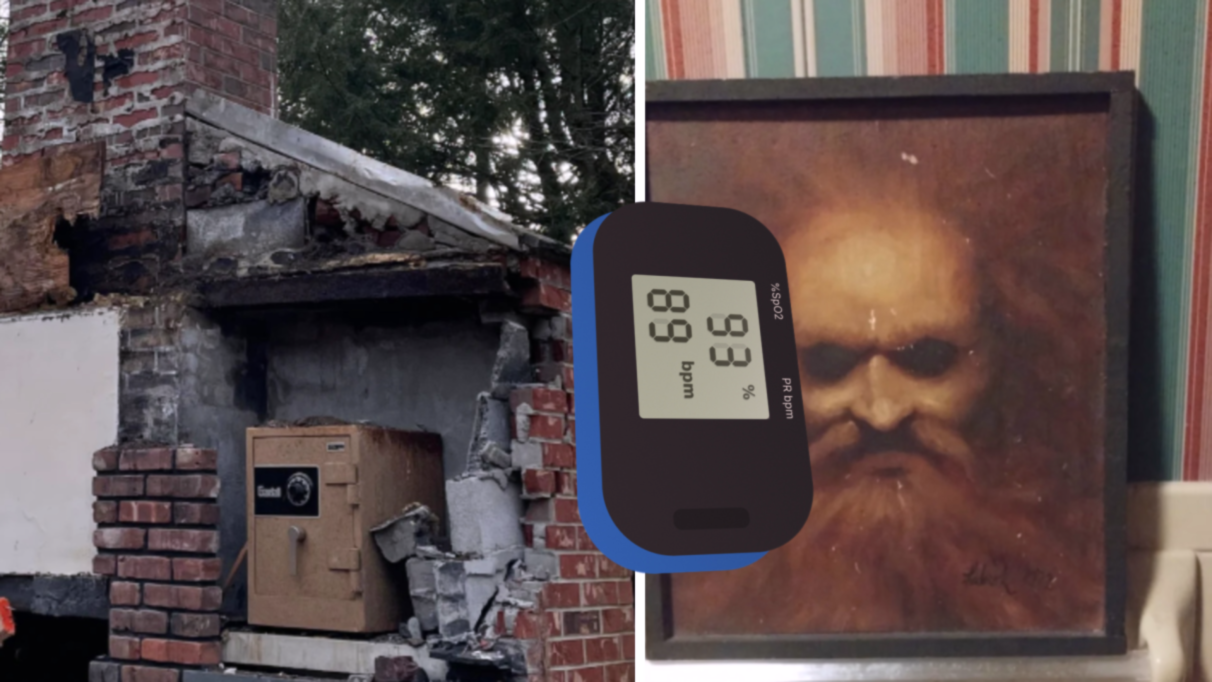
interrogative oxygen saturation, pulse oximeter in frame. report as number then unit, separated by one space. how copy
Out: 93 %
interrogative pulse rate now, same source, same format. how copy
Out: 89 bpm
